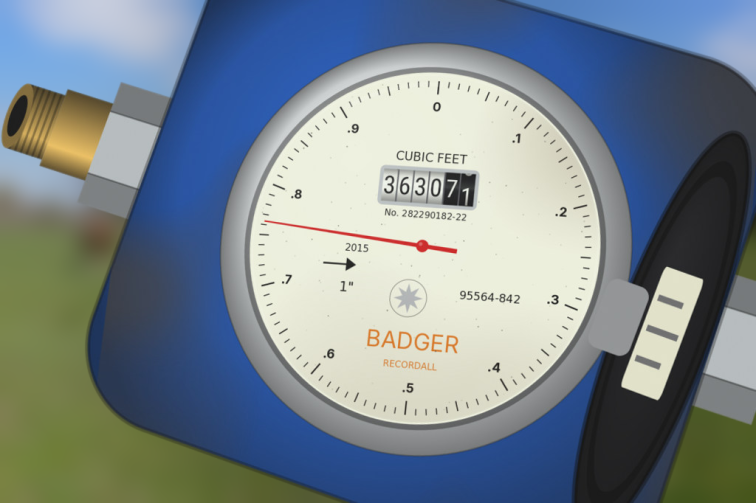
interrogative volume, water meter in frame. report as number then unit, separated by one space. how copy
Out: 363070.76 ft³
